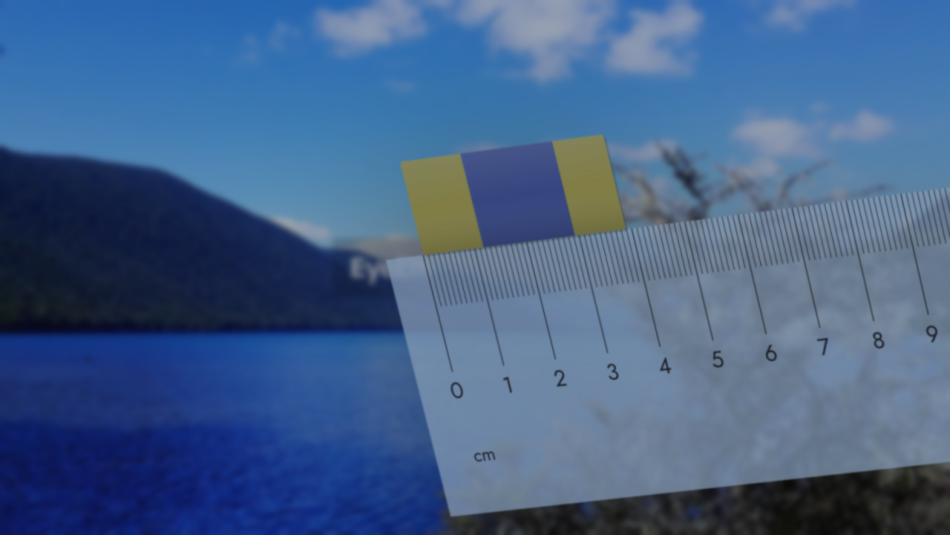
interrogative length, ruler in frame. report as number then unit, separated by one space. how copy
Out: 3.9 cm
